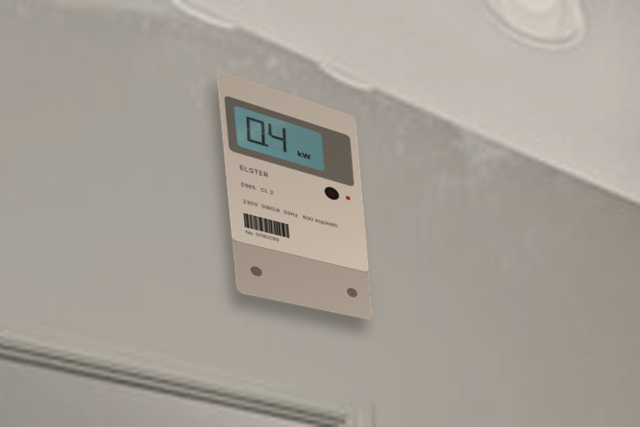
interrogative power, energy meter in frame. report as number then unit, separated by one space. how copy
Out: 0.4 kW
